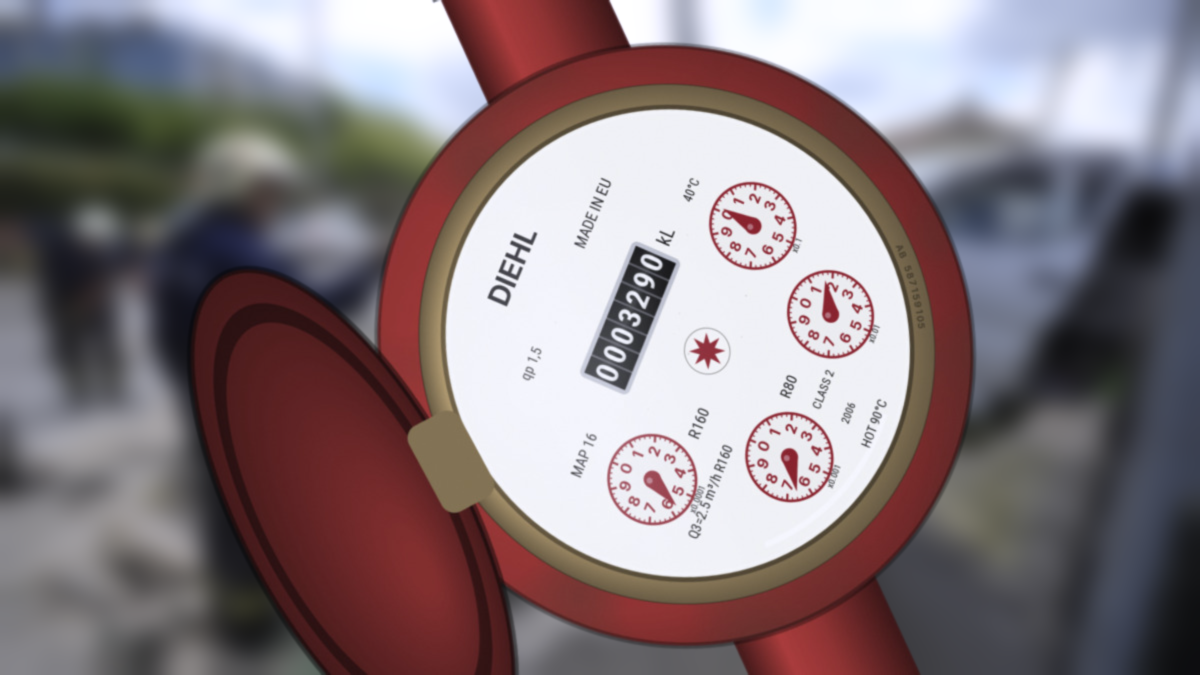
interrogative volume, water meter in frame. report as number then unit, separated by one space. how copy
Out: 3290.0165 kL
